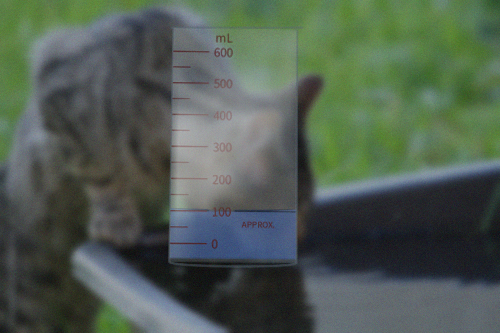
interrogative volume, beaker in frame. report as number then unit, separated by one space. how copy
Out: 100 mL
